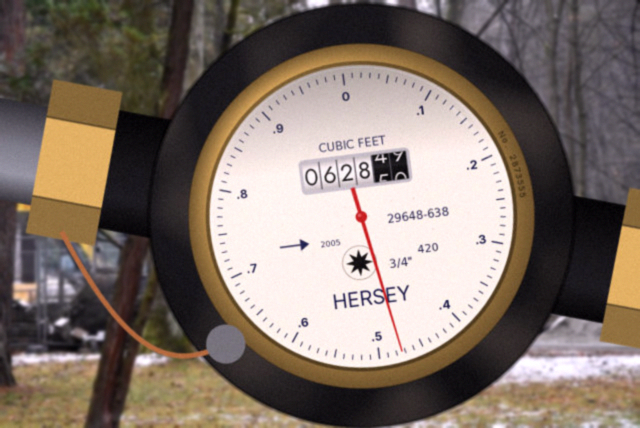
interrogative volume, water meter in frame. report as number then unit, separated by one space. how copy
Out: 62849.47 ft³
